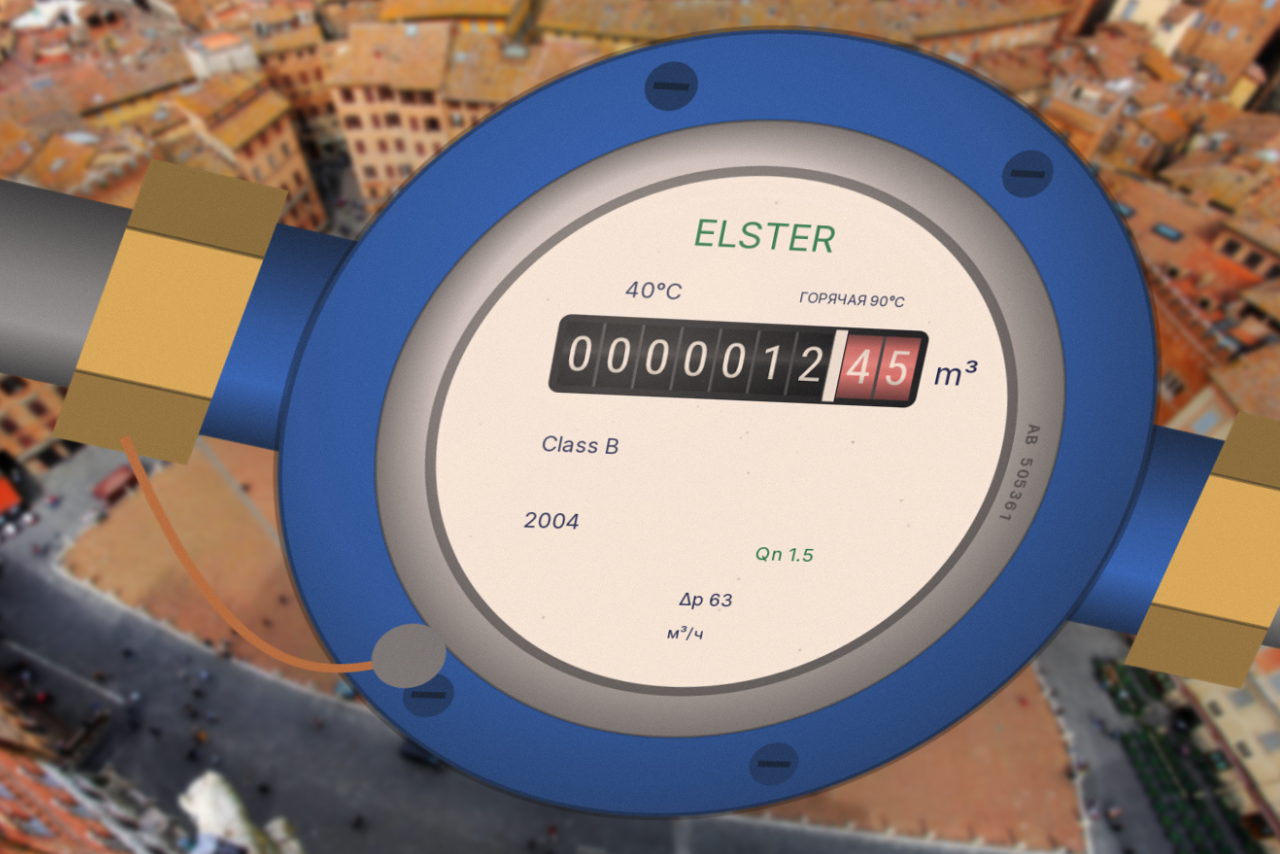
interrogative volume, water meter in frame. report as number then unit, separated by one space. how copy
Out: 12.45 m³
